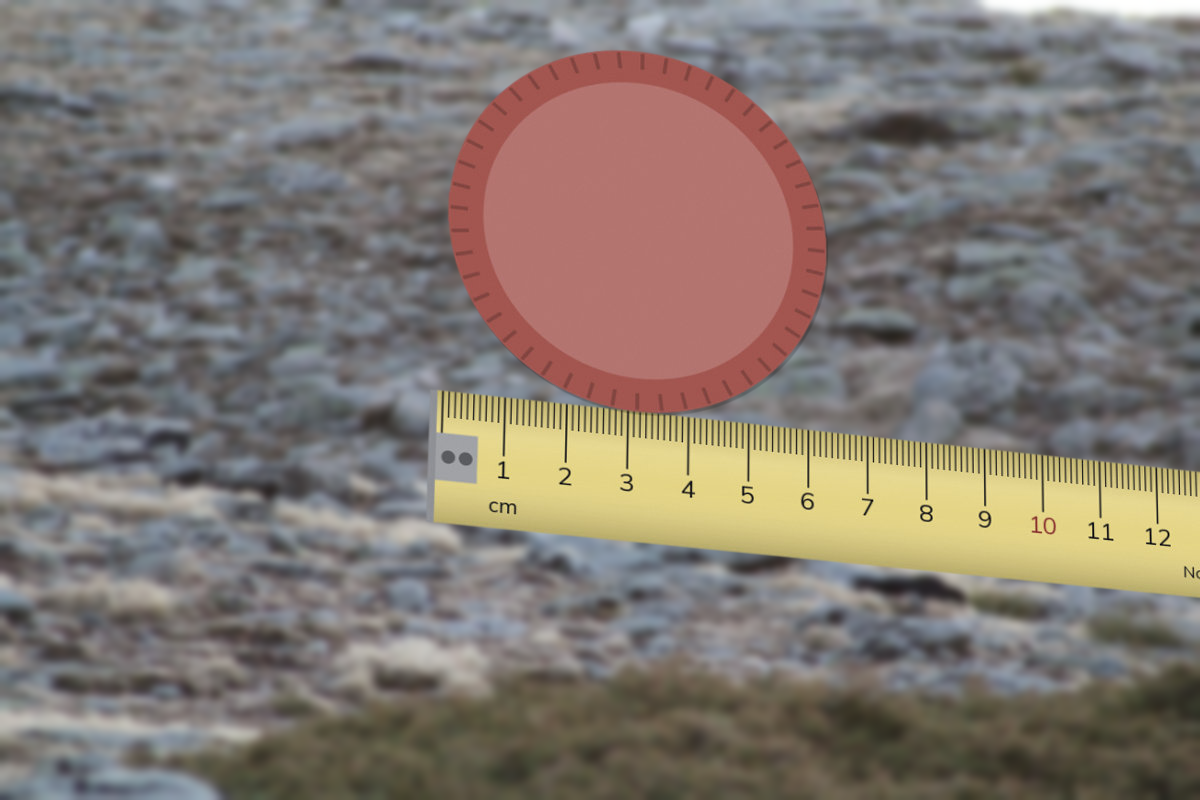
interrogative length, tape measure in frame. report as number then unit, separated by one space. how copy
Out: 6.3 cm
